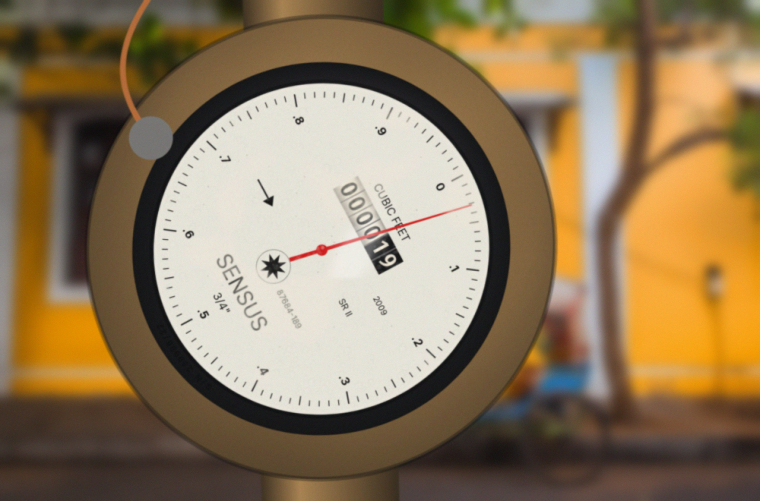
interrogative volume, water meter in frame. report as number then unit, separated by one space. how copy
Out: 19.03 ft³
